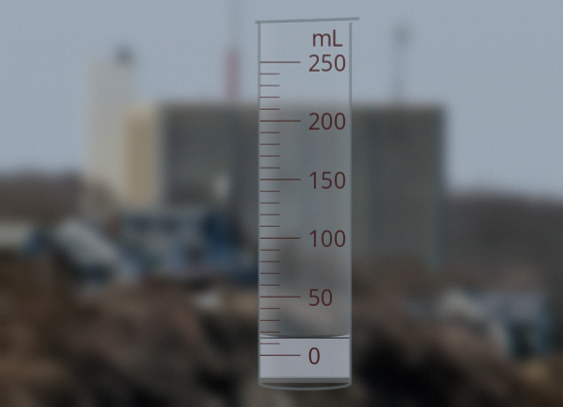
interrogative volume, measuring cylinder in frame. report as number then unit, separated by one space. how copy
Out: 15 mL
